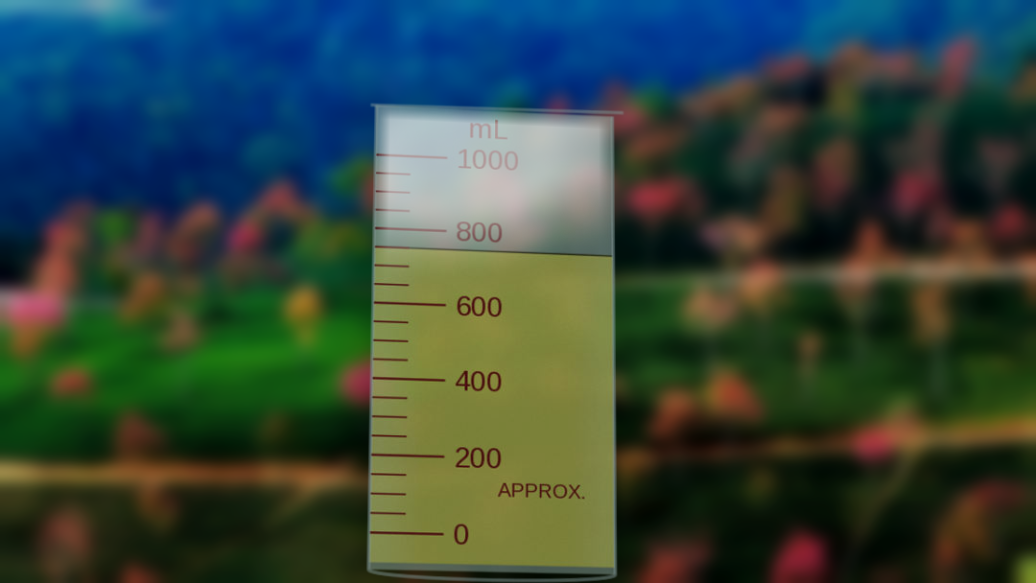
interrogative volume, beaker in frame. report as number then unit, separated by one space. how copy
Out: 750 mL
